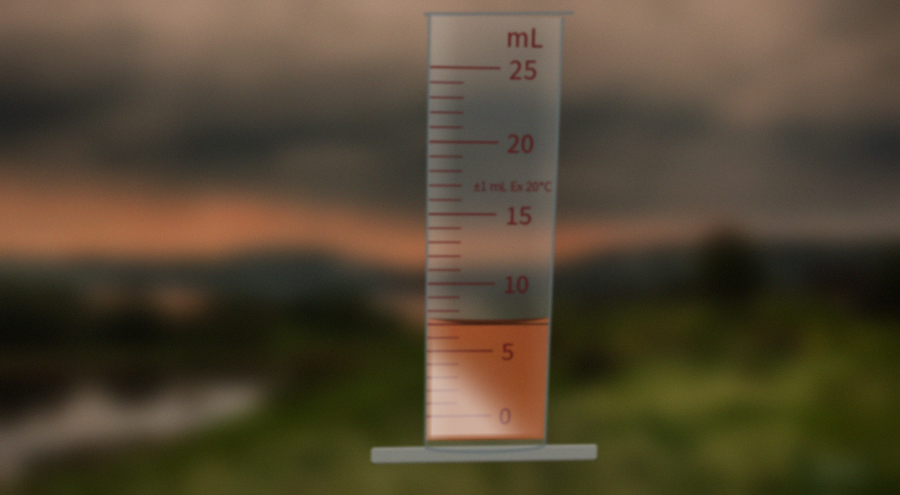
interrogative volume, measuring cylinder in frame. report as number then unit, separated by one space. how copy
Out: 7 mL
